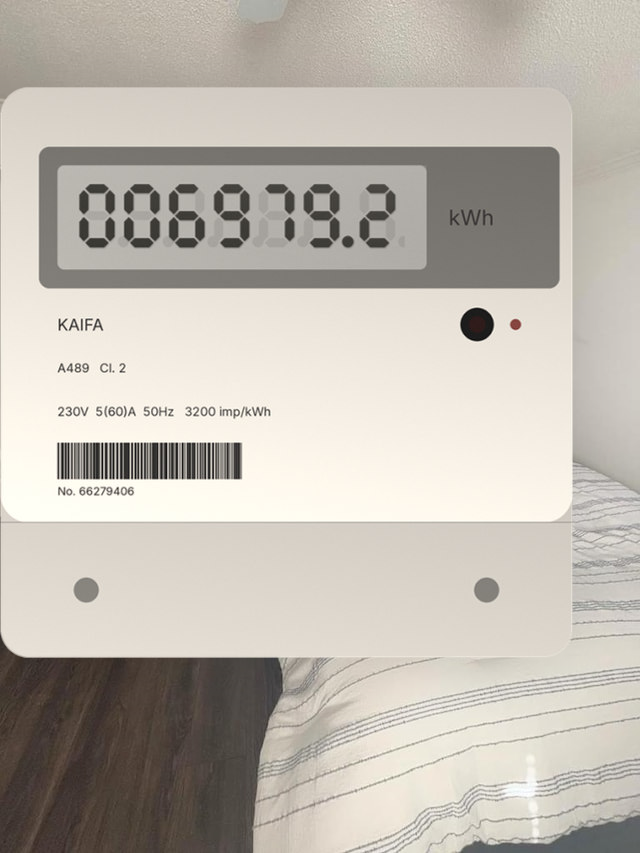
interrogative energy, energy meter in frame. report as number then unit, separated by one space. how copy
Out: 6979.2 kWh
